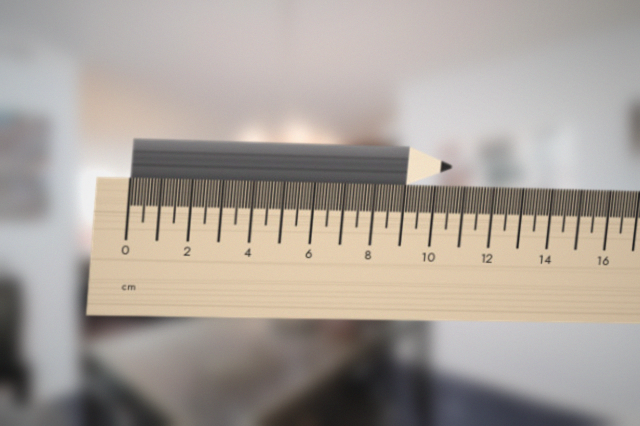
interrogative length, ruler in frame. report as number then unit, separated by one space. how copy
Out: 10.5 cm
